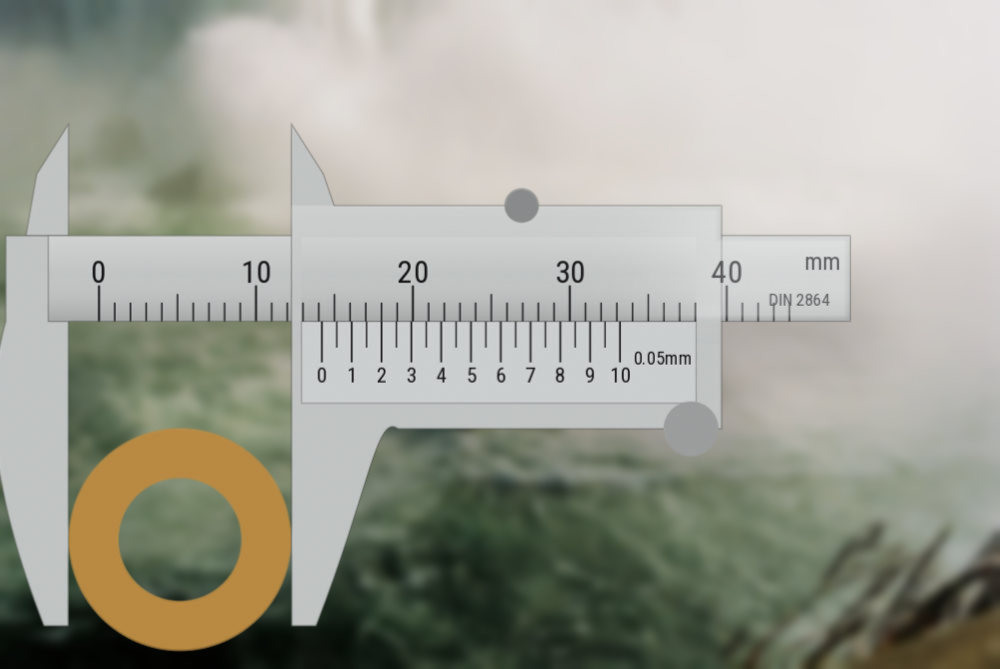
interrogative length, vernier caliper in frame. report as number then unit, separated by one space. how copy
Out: 14.2 mm
